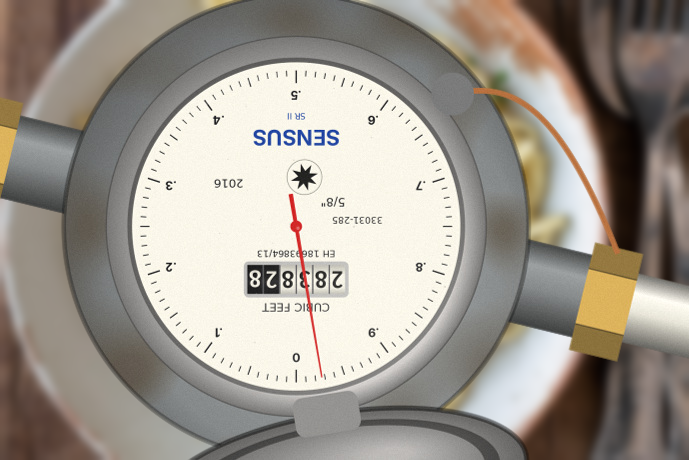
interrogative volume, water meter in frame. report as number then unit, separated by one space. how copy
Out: 283827.97 ft³
